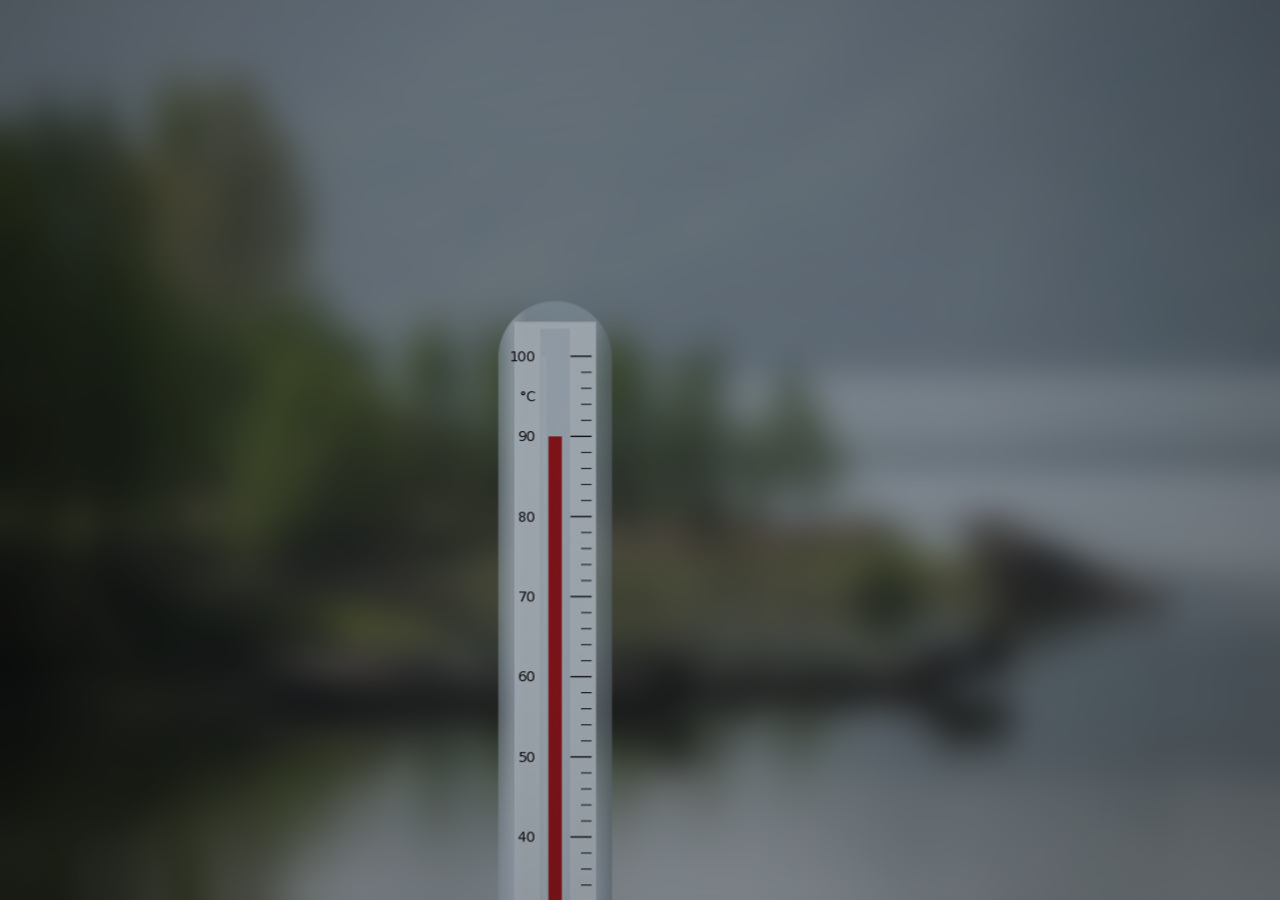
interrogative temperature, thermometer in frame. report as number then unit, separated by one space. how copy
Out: 90 °C
